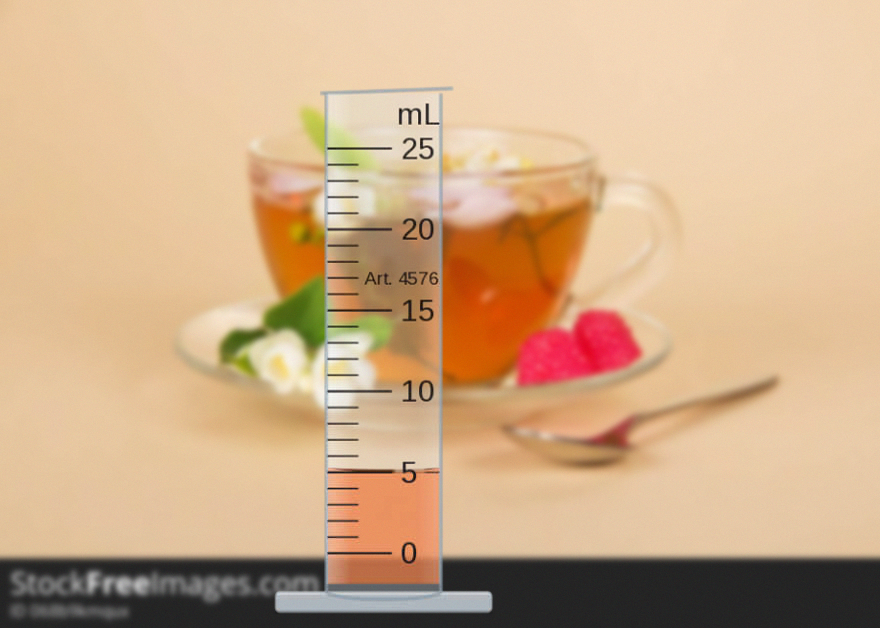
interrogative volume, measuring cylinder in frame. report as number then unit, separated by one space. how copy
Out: 5 mL
